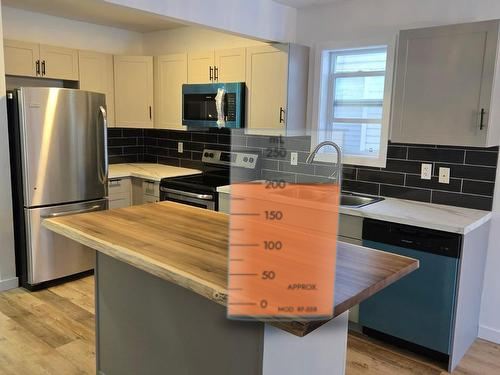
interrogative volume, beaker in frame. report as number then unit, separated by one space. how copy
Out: 200 mL
